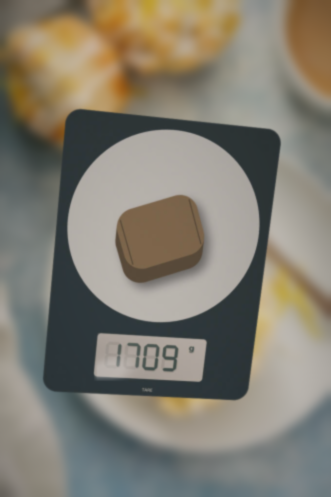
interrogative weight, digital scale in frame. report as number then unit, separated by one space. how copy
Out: 1709 g
